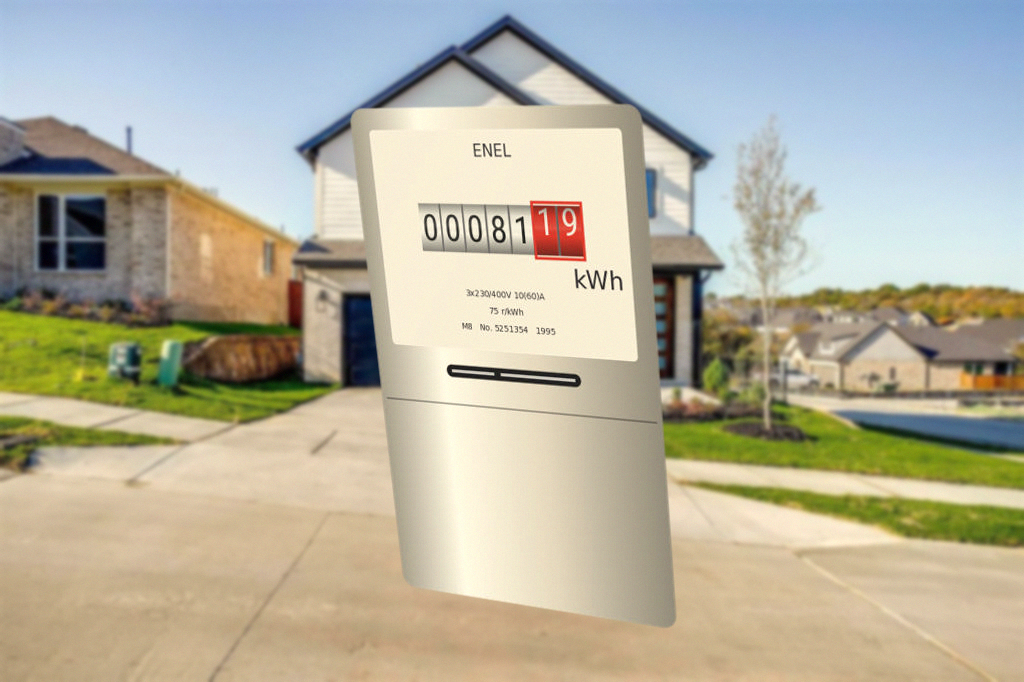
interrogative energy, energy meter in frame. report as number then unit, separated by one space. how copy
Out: 81.19 kWh
